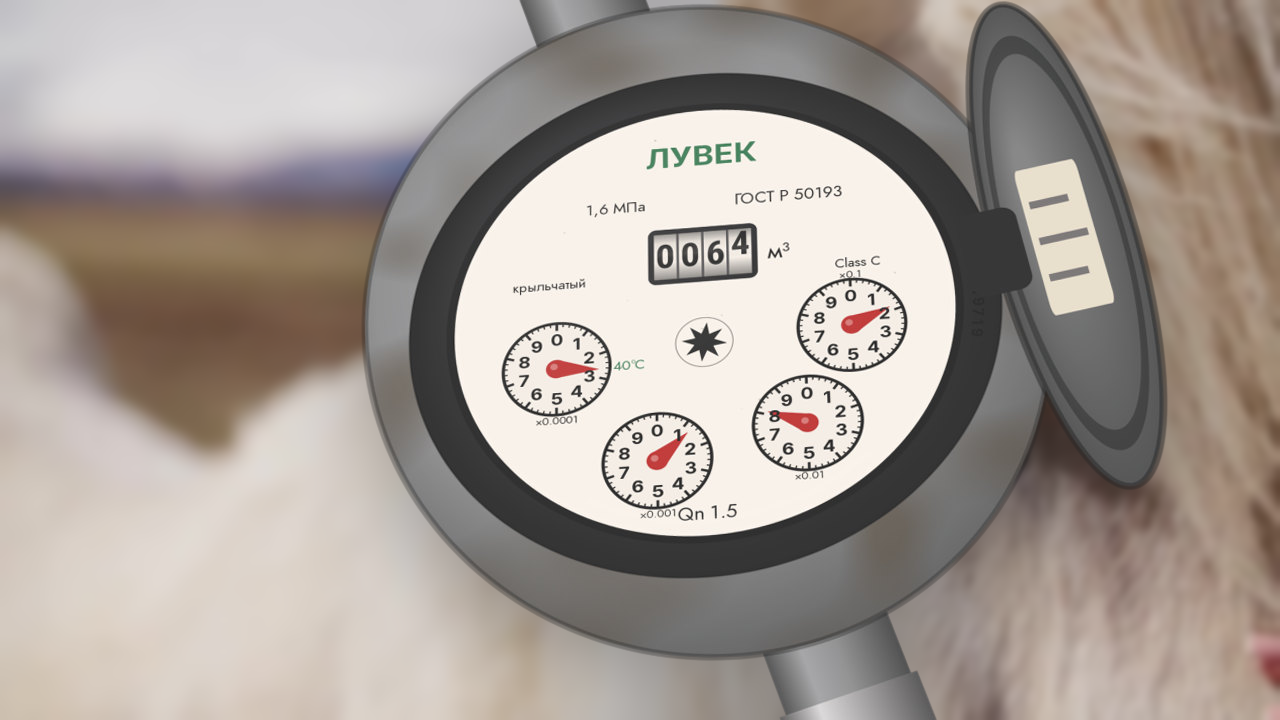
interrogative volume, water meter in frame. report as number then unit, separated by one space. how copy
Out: 64.1812 m³
